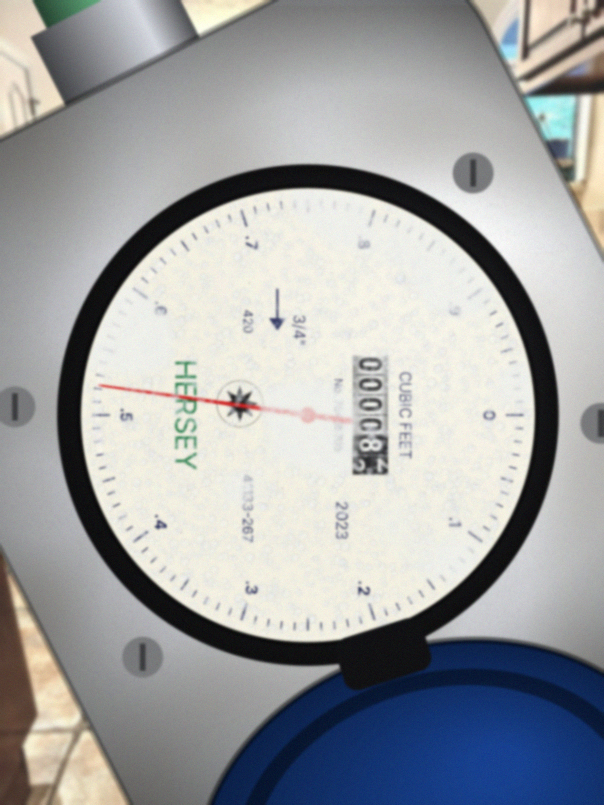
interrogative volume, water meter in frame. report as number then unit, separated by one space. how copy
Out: 82.52 ft³
